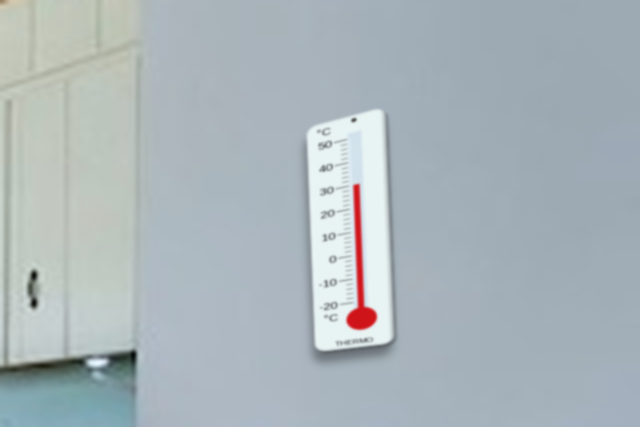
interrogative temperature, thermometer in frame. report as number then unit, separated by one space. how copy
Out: 30 °C
